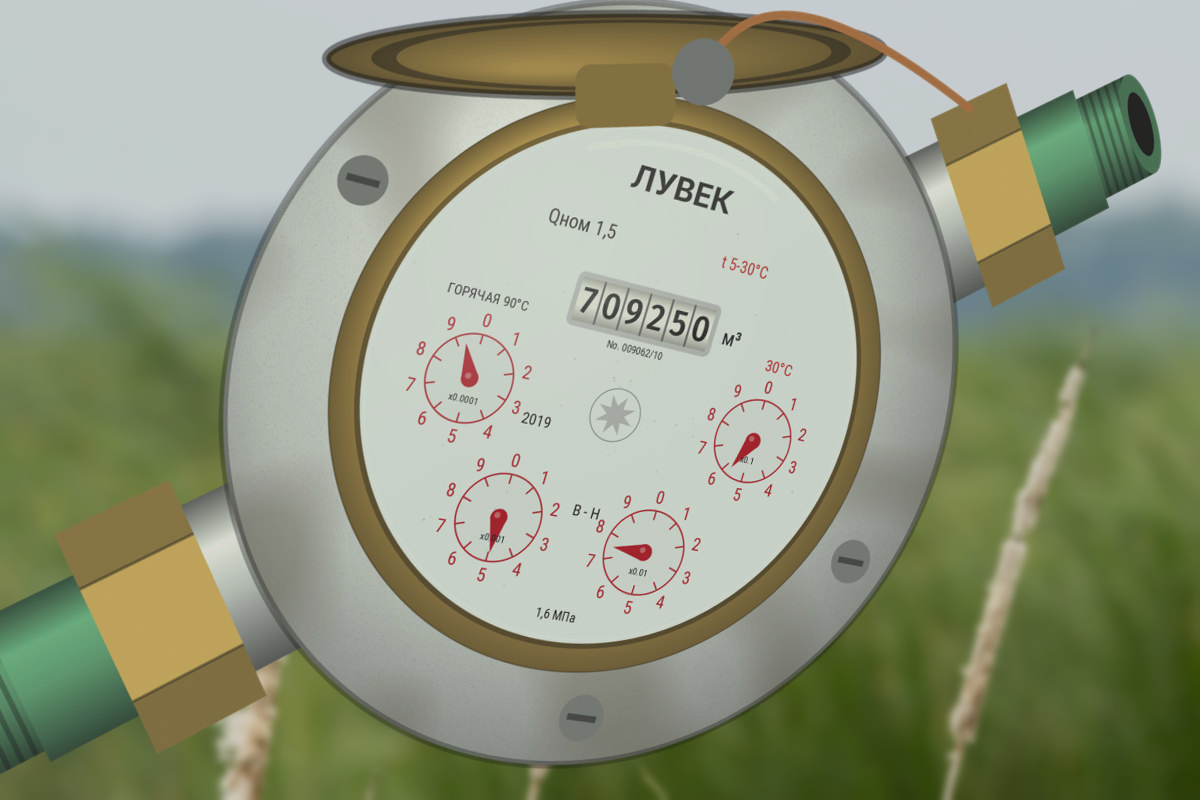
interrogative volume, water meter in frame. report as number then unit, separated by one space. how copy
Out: 709250.5749 m³
